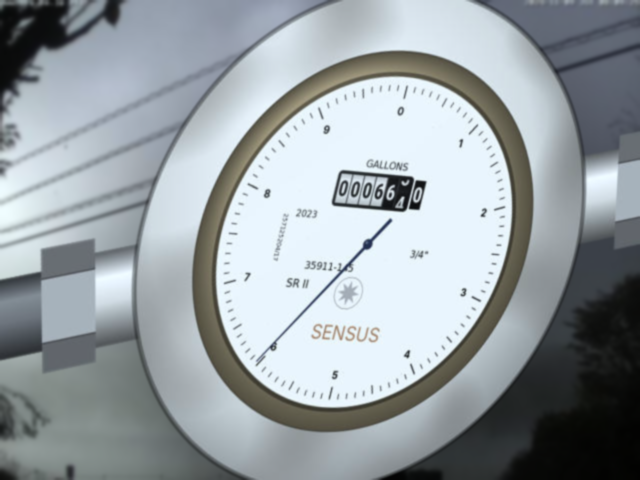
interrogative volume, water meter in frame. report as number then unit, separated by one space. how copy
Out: 6636.0 gal
